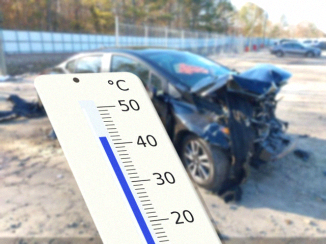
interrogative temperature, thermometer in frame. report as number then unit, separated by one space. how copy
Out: 42 °C
